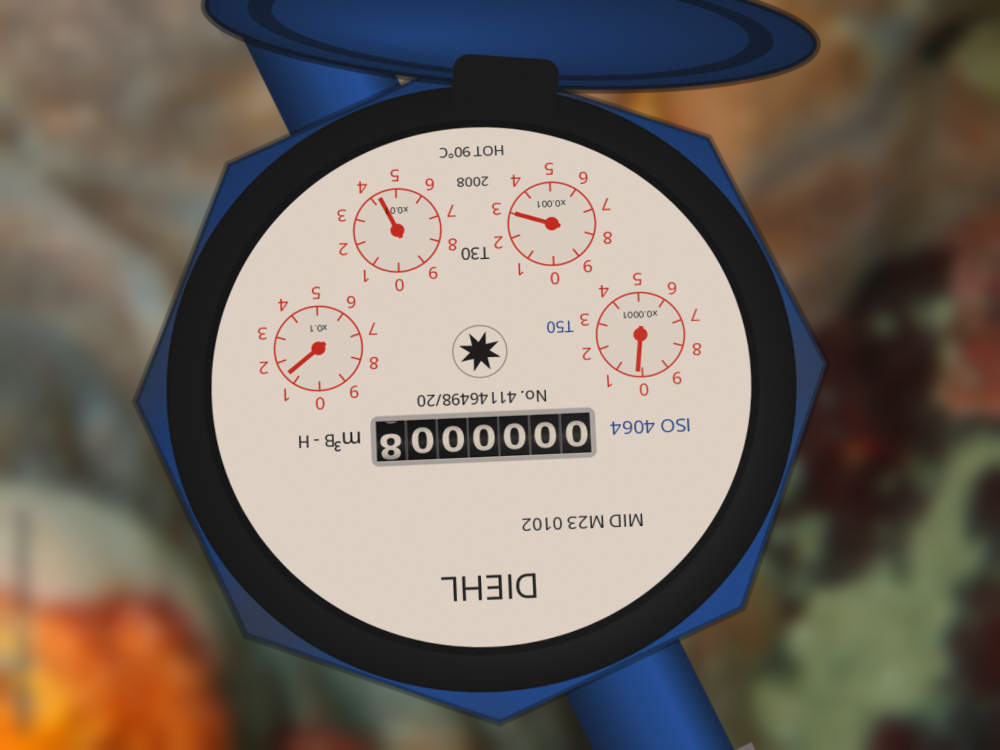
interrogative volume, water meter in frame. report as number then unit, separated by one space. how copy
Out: 8.1430 m³
